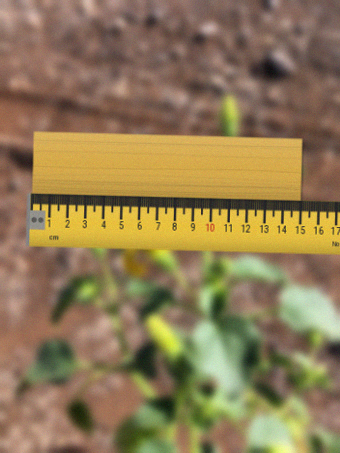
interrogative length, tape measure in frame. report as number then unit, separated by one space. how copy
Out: 15 cm
